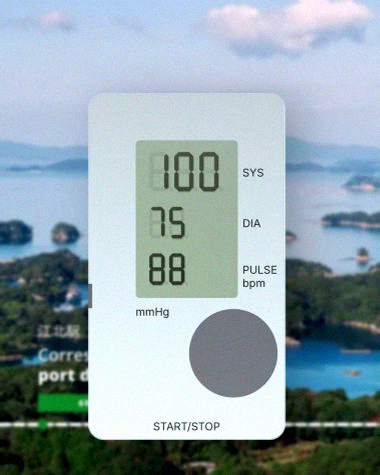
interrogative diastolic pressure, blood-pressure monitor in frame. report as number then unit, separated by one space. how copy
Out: 75 mmHg
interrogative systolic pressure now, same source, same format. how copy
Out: 100 mmHg
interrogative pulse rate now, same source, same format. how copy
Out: 88 bpm
